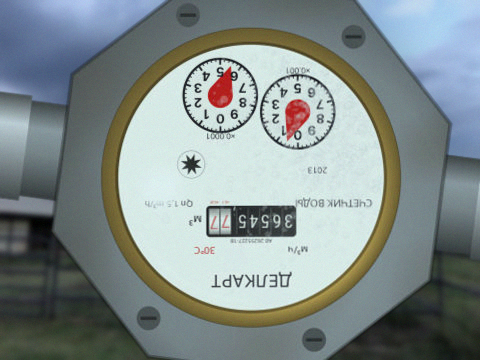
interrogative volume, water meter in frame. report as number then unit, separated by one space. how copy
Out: 36545.7705 m³
